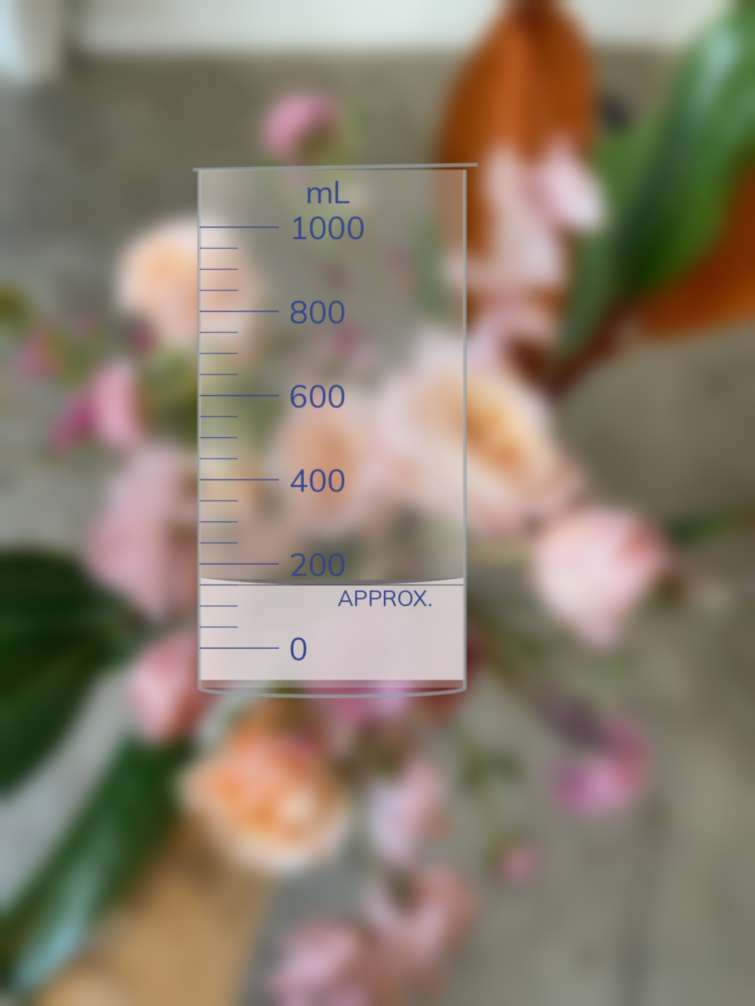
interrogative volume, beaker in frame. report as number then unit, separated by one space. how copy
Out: 150 mL
